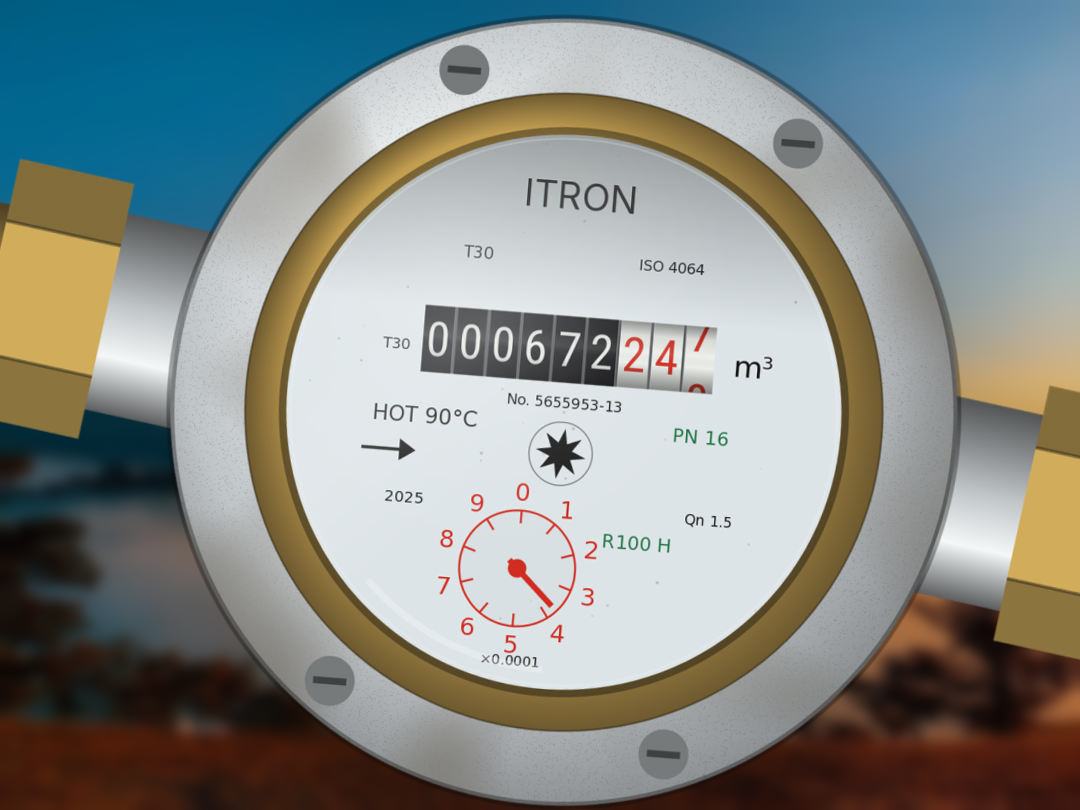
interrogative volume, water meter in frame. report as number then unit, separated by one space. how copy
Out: 672.2473 m³
